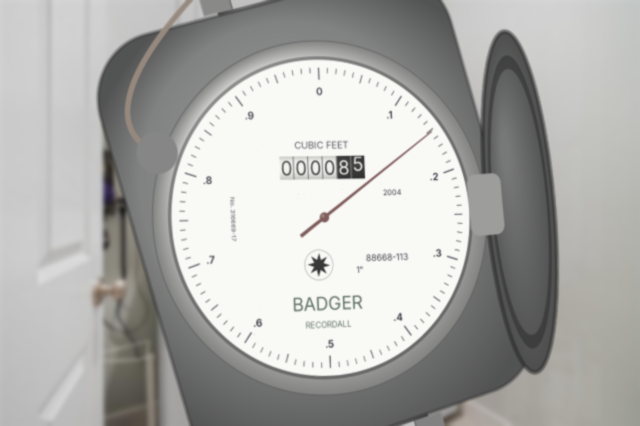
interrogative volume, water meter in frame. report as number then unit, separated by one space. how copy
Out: 85.15 ft³
